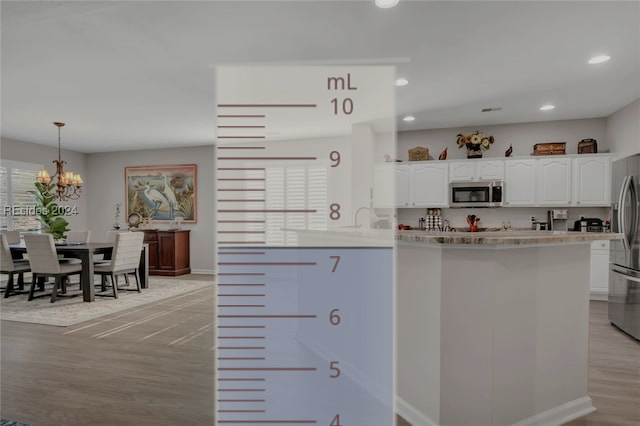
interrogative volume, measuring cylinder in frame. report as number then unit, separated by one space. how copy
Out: 7.3 mL
